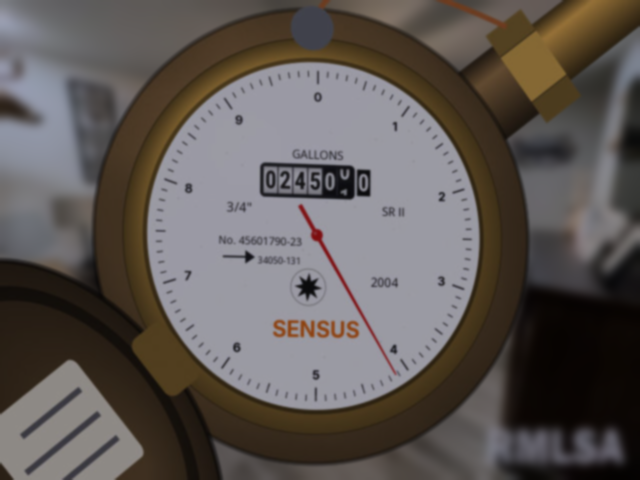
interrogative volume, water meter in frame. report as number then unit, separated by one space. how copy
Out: 245004.1 gal
